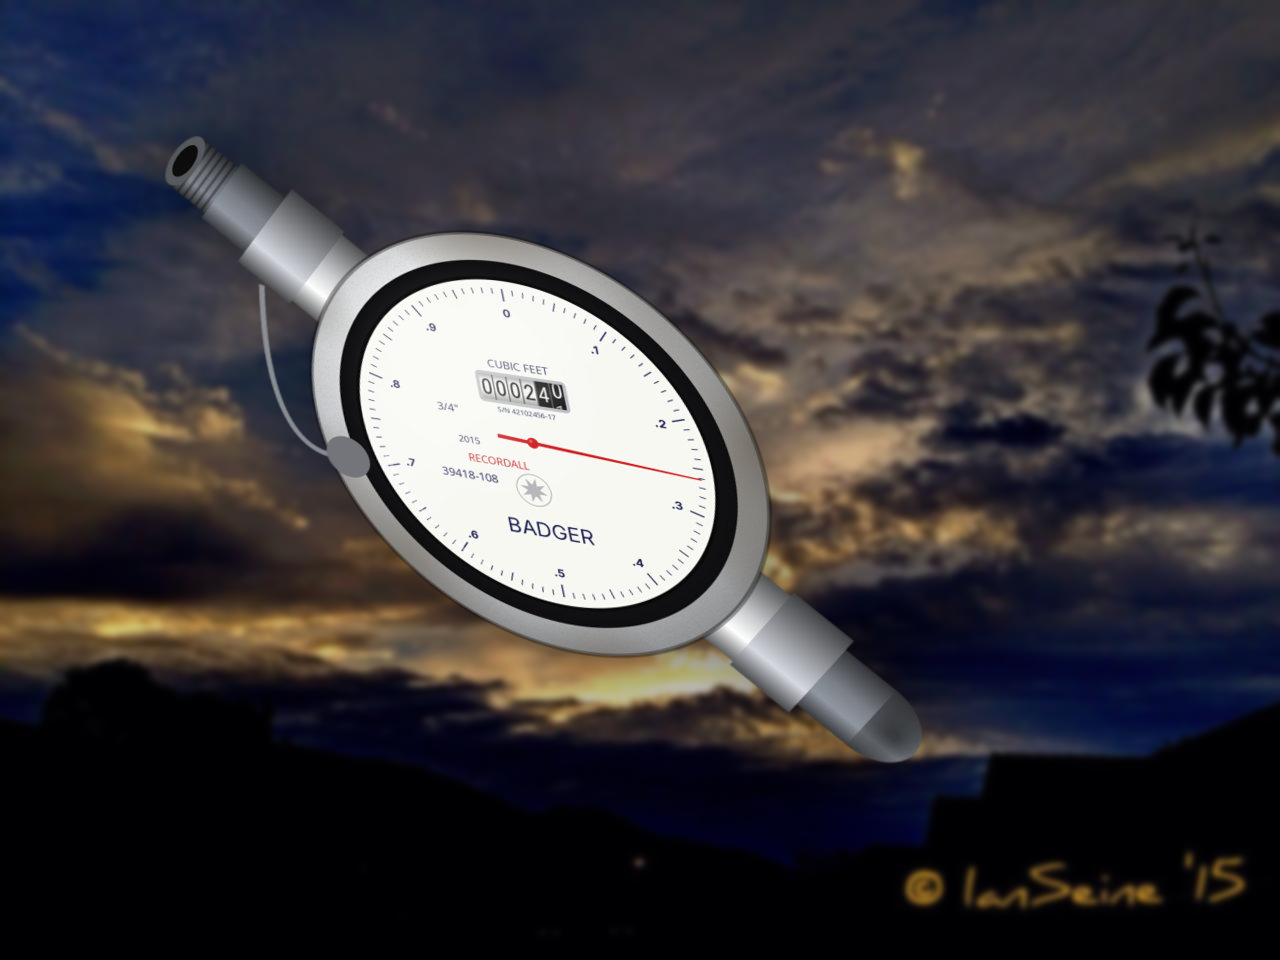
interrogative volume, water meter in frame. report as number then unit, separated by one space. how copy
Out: 240.26 ft³
